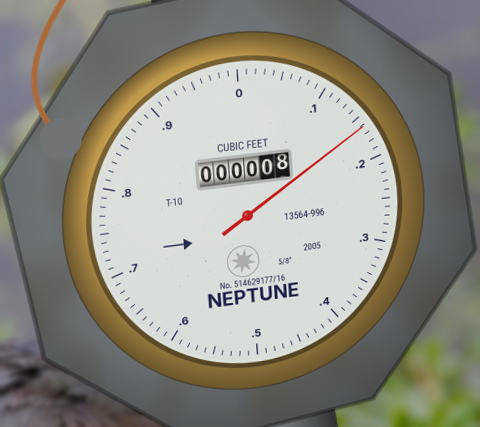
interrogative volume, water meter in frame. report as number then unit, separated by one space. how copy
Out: 8.16 ft³
